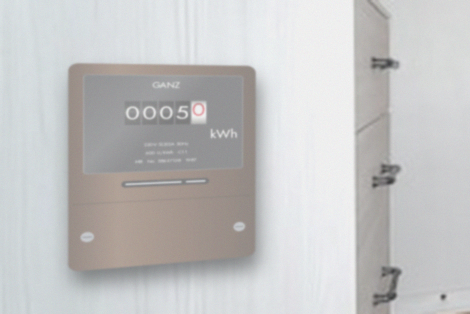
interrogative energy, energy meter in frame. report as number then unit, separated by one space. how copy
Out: 5.0 kWh
